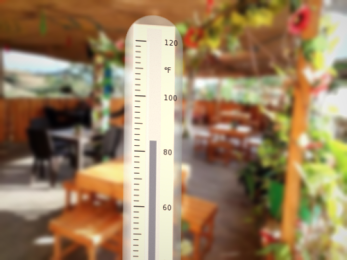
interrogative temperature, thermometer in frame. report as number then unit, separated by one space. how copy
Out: 84 °F
